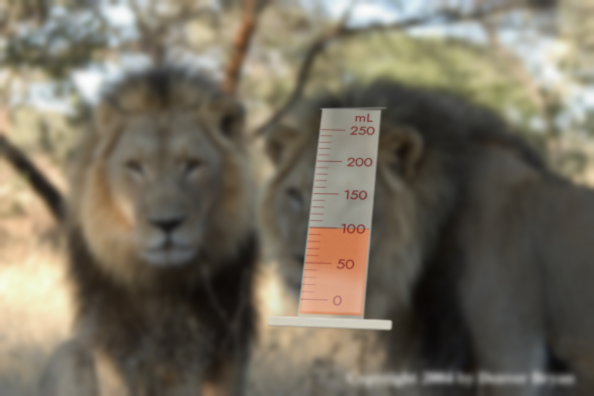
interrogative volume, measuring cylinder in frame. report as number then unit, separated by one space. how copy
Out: 100 mL
